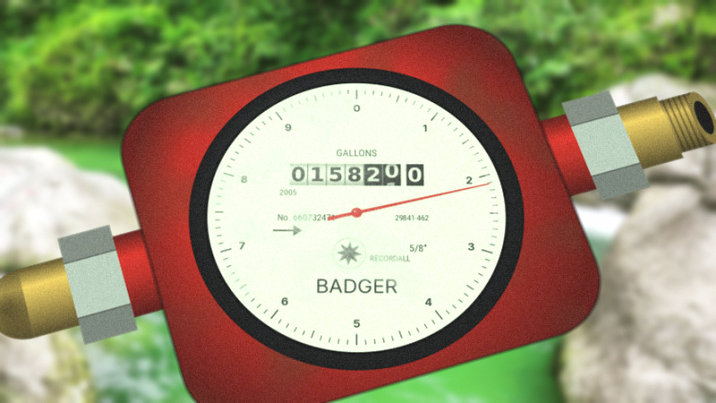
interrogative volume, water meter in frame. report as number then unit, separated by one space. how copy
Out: 158202.1 gal
